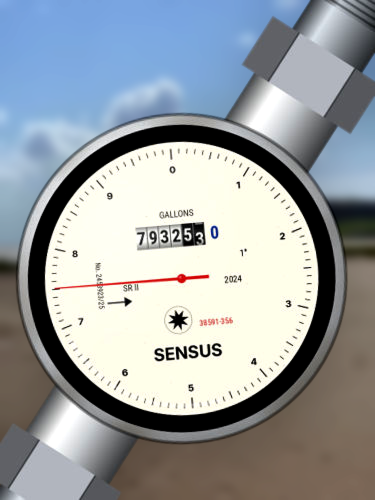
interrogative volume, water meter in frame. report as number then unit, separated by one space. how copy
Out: 7932527.5 gal
